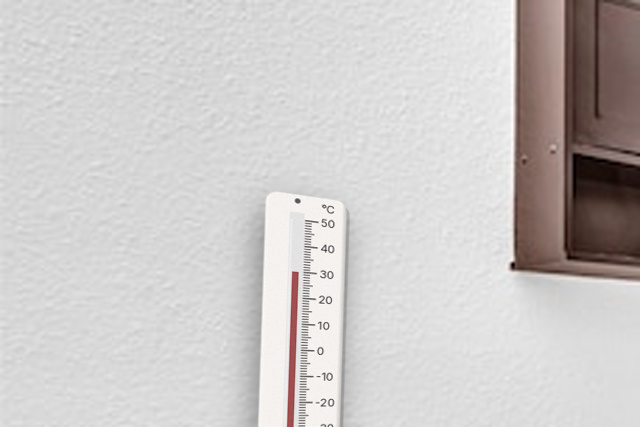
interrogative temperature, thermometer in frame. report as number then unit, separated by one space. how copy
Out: 30 °C
